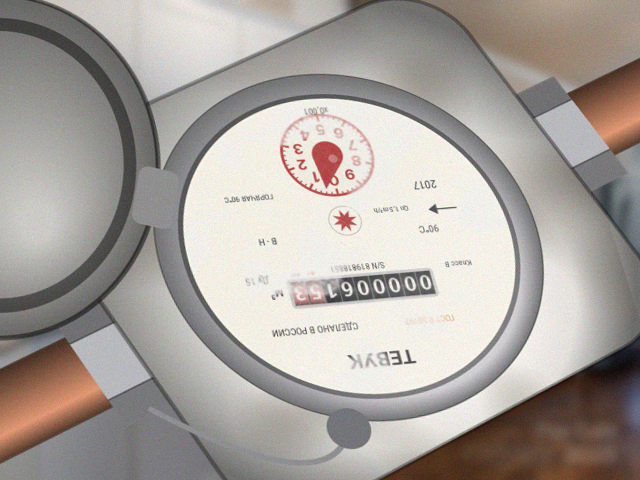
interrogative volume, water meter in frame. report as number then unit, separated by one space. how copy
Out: 61.530 m³
